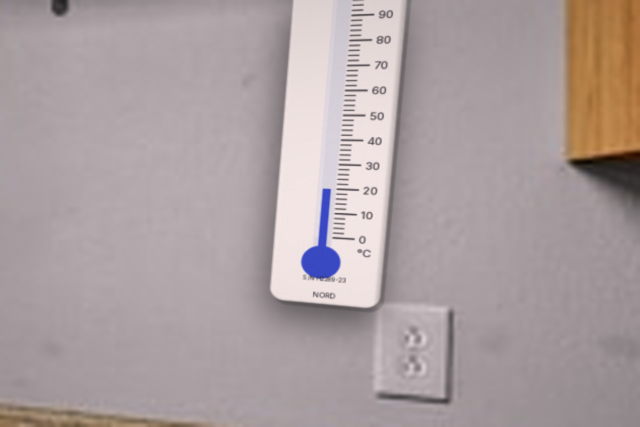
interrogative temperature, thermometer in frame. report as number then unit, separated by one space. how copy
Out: 20 °C
